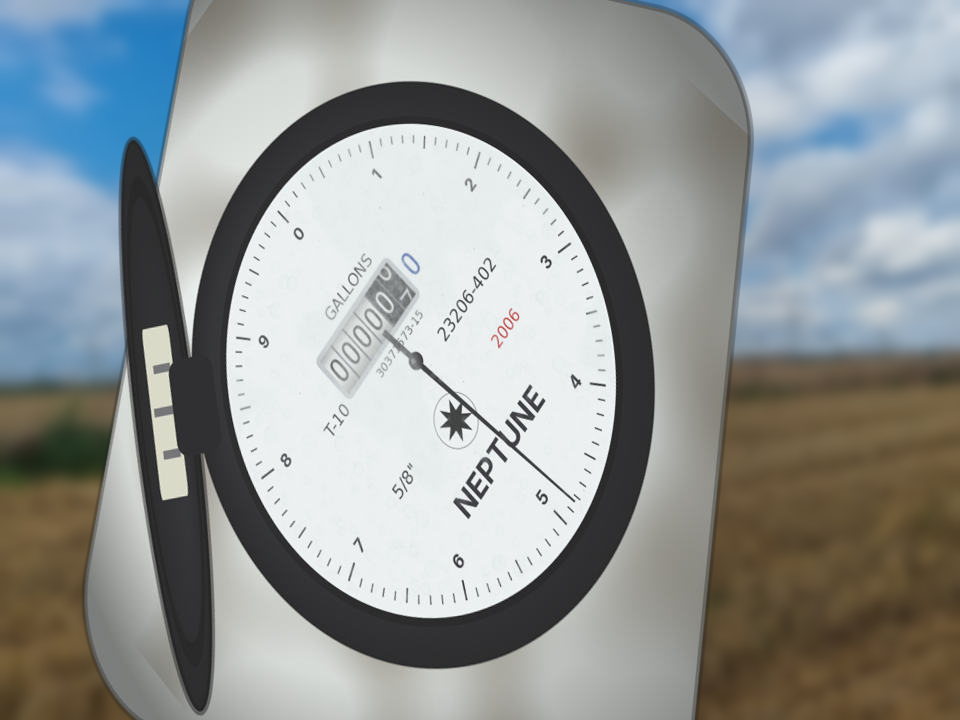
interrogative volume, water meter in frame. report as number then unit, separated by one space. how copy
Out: 64.8 gal
